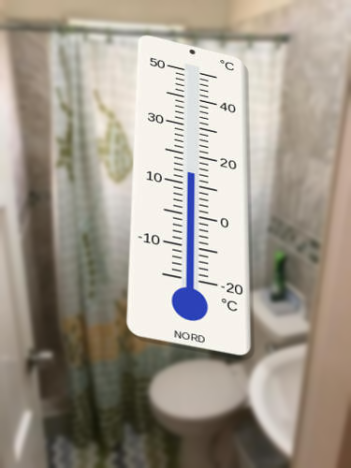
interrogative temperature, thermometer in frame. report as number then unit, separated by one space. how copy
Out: 14 °C
